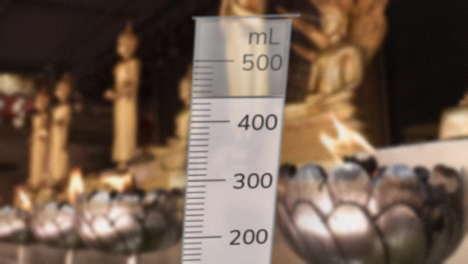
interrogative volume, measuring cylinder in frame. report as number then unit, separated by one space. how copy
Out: 440 mL
